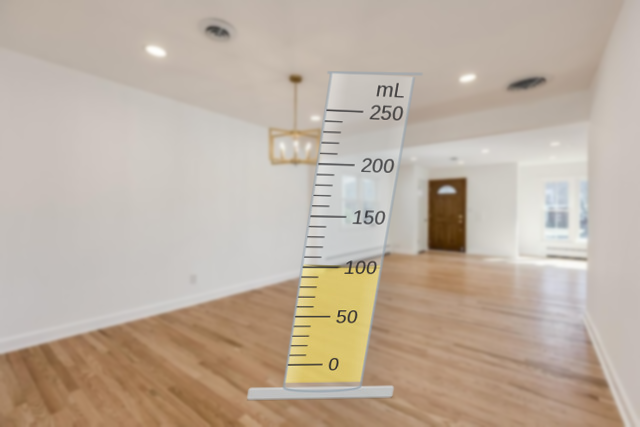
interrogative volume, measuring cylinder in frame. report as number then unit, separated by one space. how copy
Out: 100 mL
